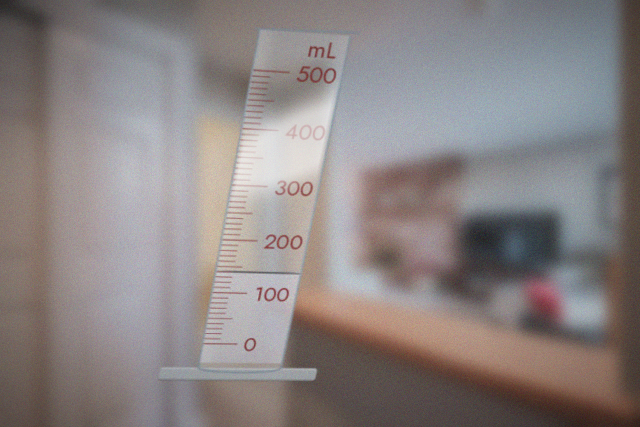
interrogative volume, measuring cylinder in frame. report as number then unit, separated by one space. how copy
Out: 140 mL
